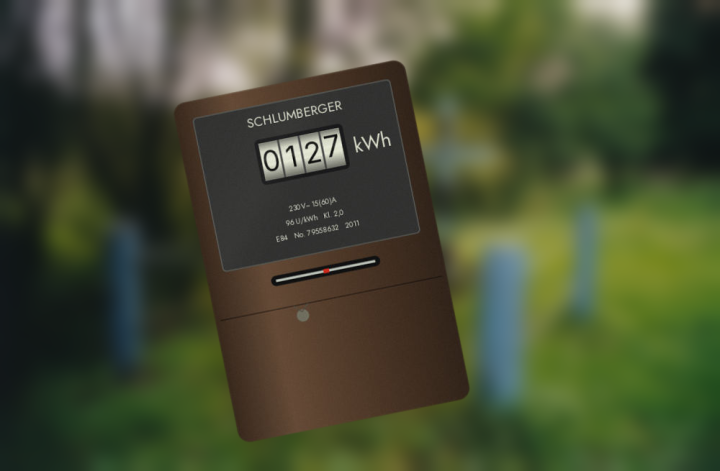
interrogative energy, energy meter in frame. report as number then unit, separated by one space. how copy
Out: 127 kWh
